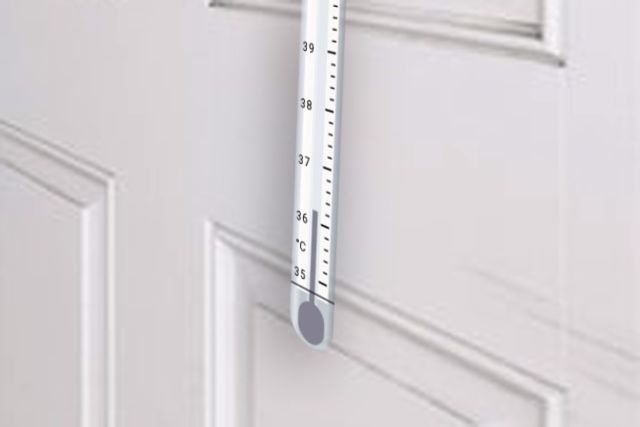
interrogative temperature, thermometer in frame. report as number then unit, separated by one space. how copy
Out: 36.2 °C
